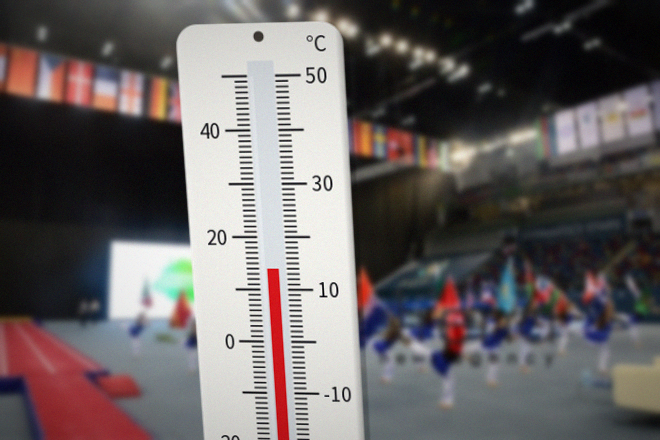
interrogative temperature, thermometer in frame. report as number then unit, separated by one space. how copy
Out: 14 °C
